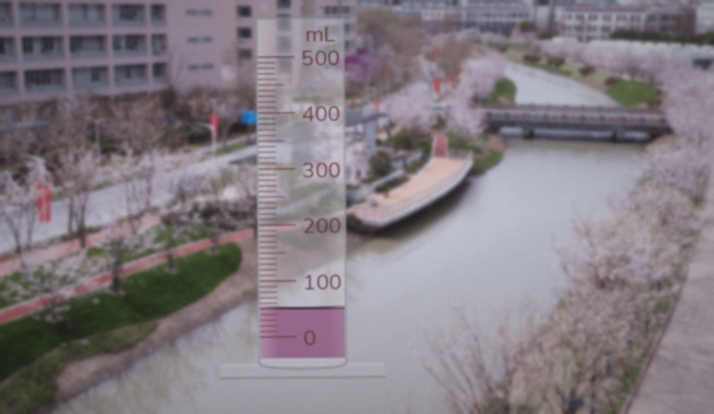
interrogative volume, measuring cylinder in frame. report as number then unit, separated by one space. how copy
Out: 50 mL
